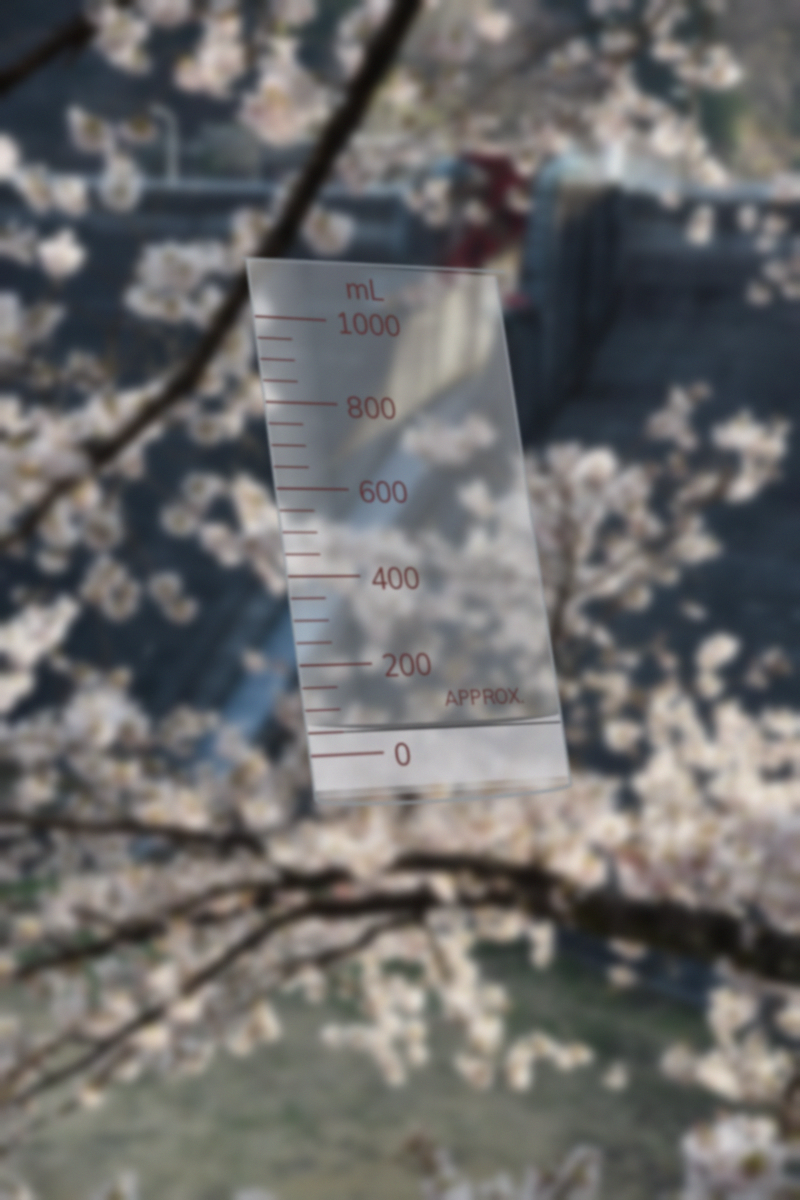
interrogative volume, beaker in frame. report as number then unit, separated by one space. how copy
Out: 50 mL
